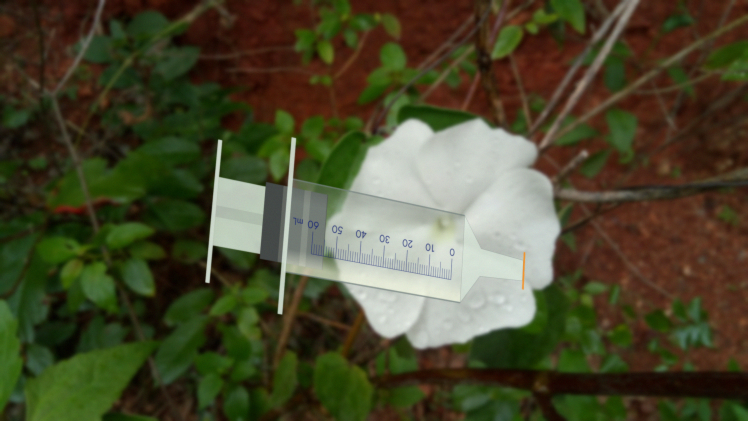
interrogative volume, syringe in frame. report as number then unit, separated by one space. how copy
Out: 55 mL
